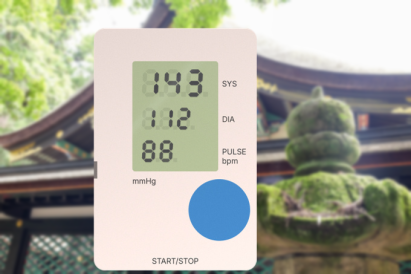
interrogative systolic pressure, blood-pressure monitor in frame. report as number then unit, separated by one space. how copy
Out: 143 mmHg
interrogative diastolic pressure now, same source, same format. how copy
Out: 112 mmHg
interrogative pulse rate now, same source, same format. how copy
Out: 88 bpm
